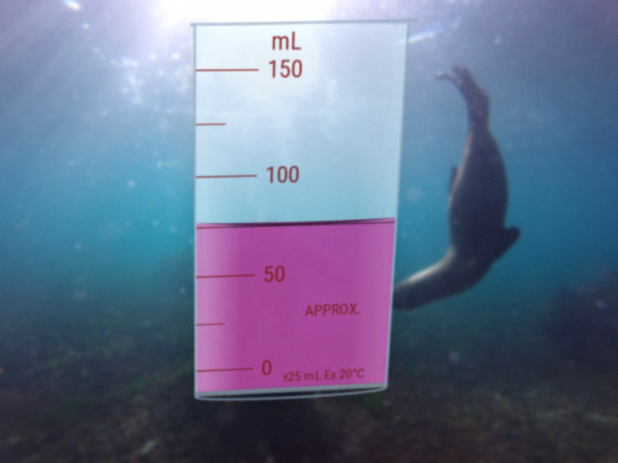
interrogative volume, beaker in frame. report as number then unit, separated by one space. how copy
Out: 75 mL
